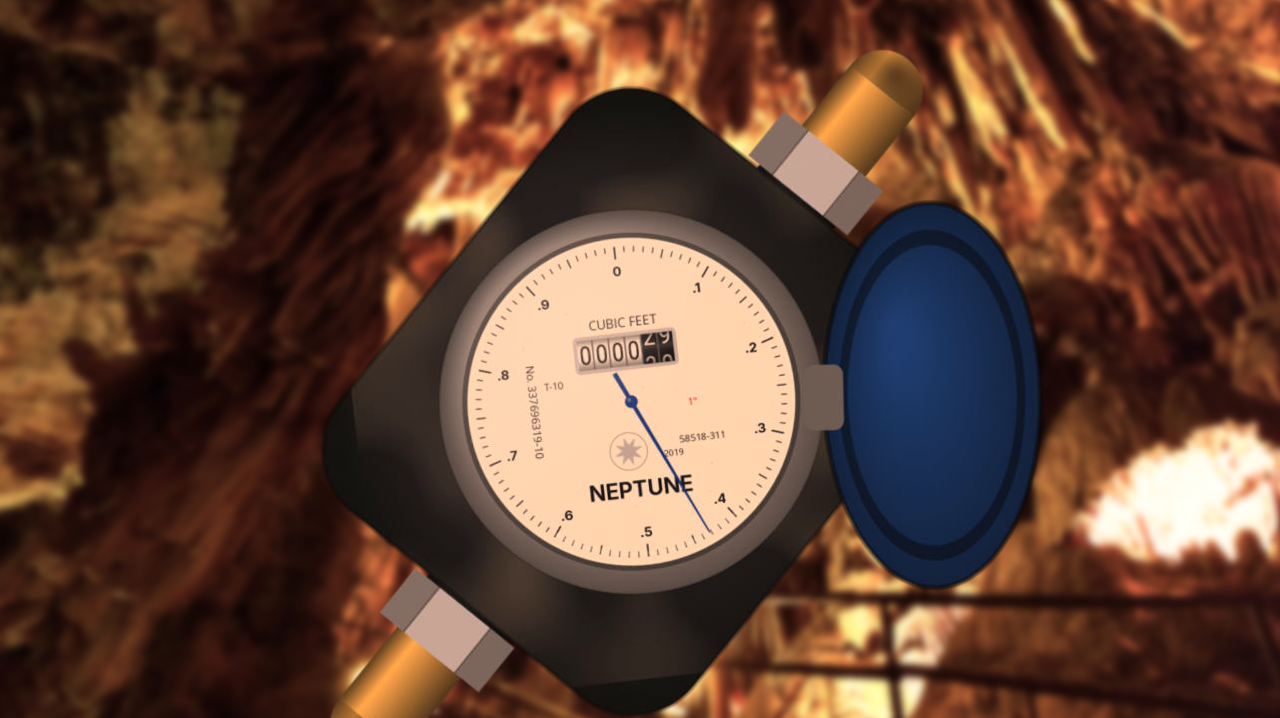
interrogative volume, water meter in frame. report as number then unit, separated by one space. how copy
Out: 29.43 ft³
